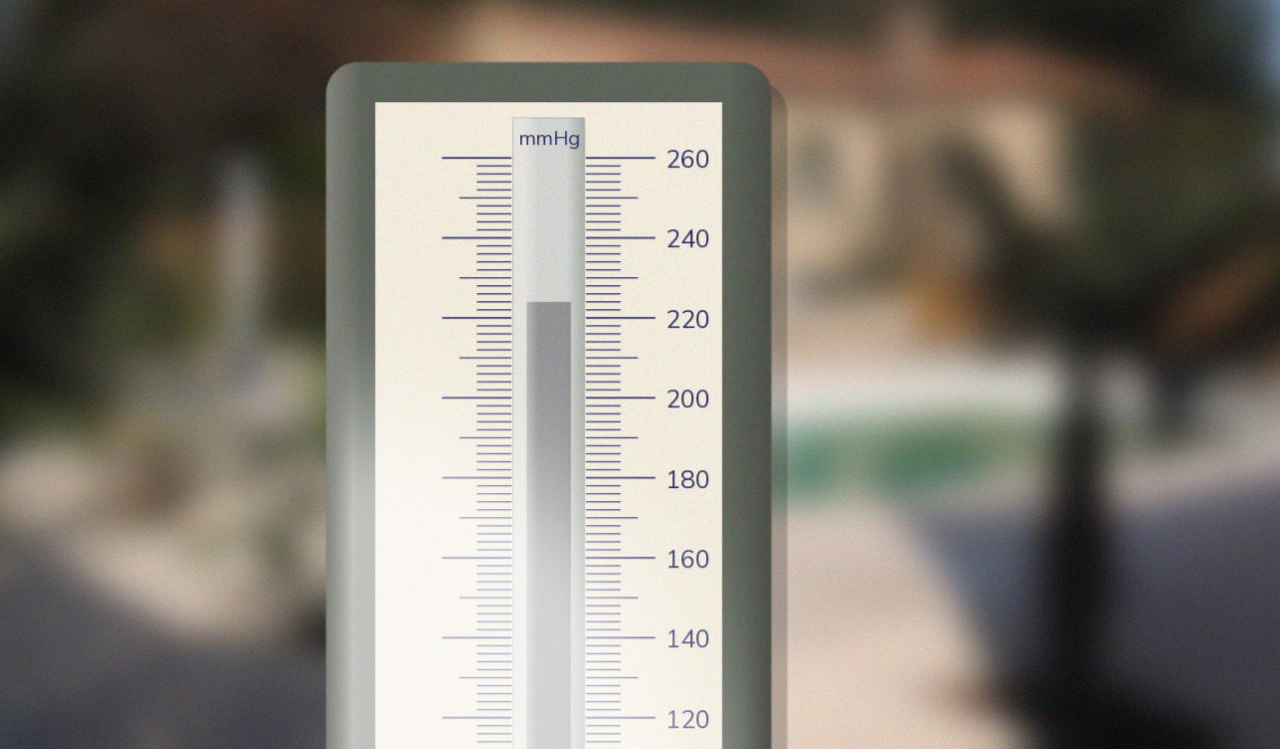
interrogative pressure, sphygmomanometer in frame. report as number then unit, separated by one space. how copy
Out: 224 mmHg
